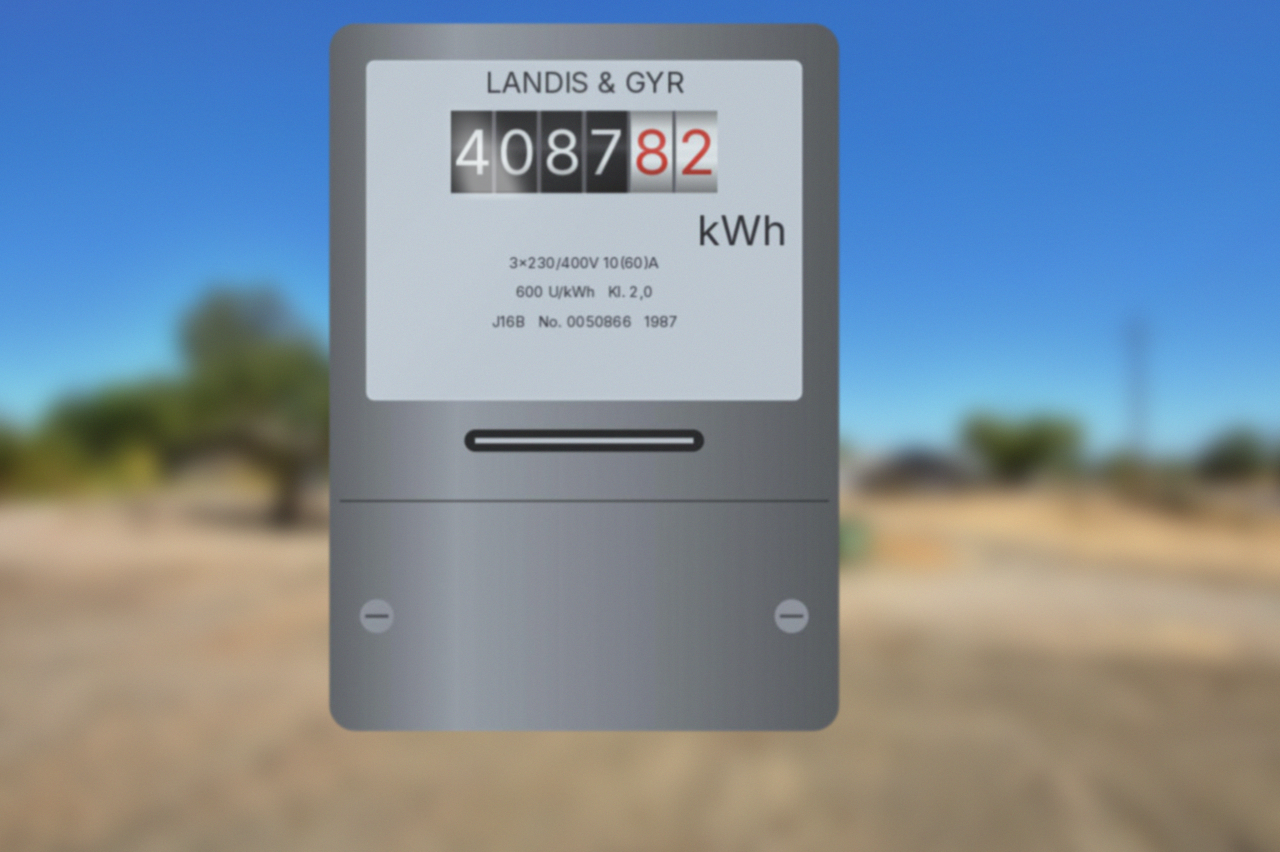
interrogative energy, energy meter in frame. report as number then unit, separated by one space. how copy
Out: 4087.82 kWh
